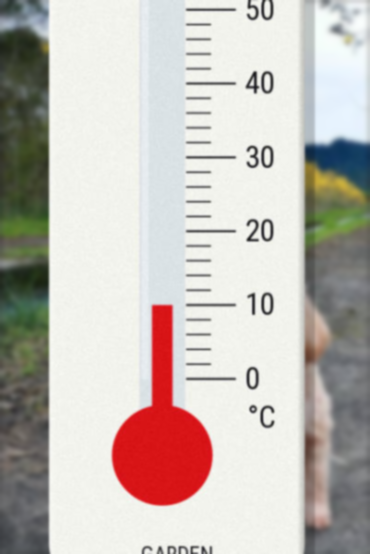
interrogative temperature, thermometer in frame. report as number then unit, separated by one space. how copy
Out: 10 °C
